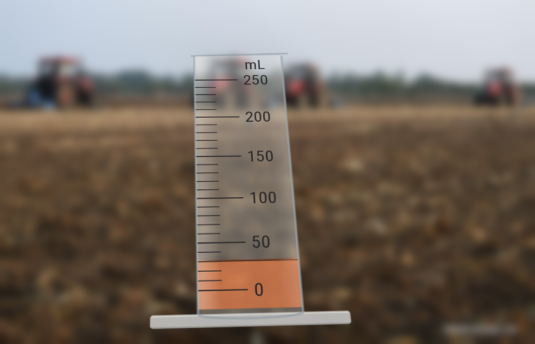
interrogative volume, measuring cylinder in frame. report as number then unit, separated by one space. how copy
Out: 30 mL
